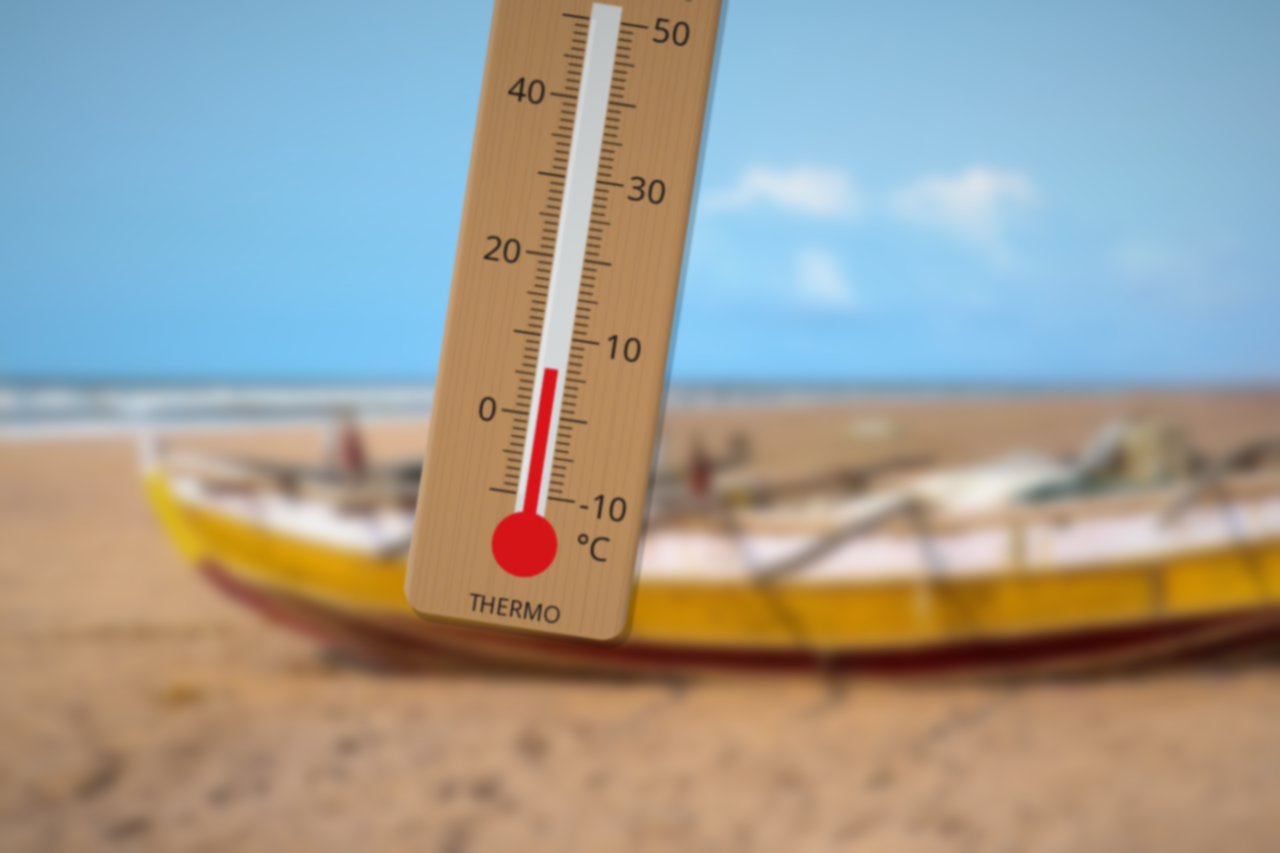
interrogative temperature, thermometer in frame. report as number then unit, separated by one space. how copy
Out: 6 °C
